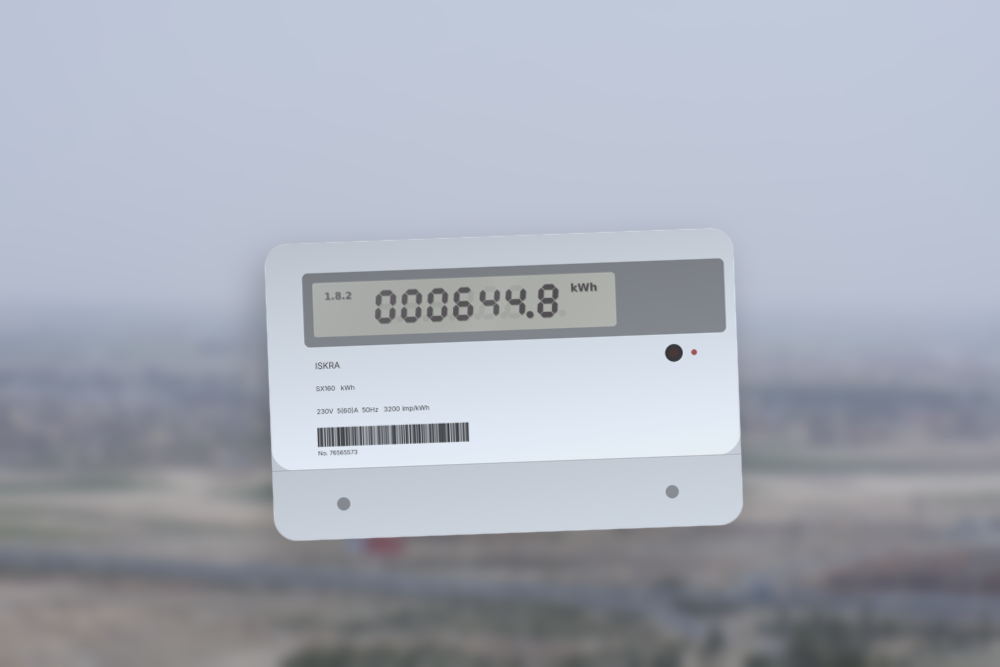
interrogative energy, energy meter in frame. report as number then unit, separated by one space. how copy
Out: 644.8 kWh
